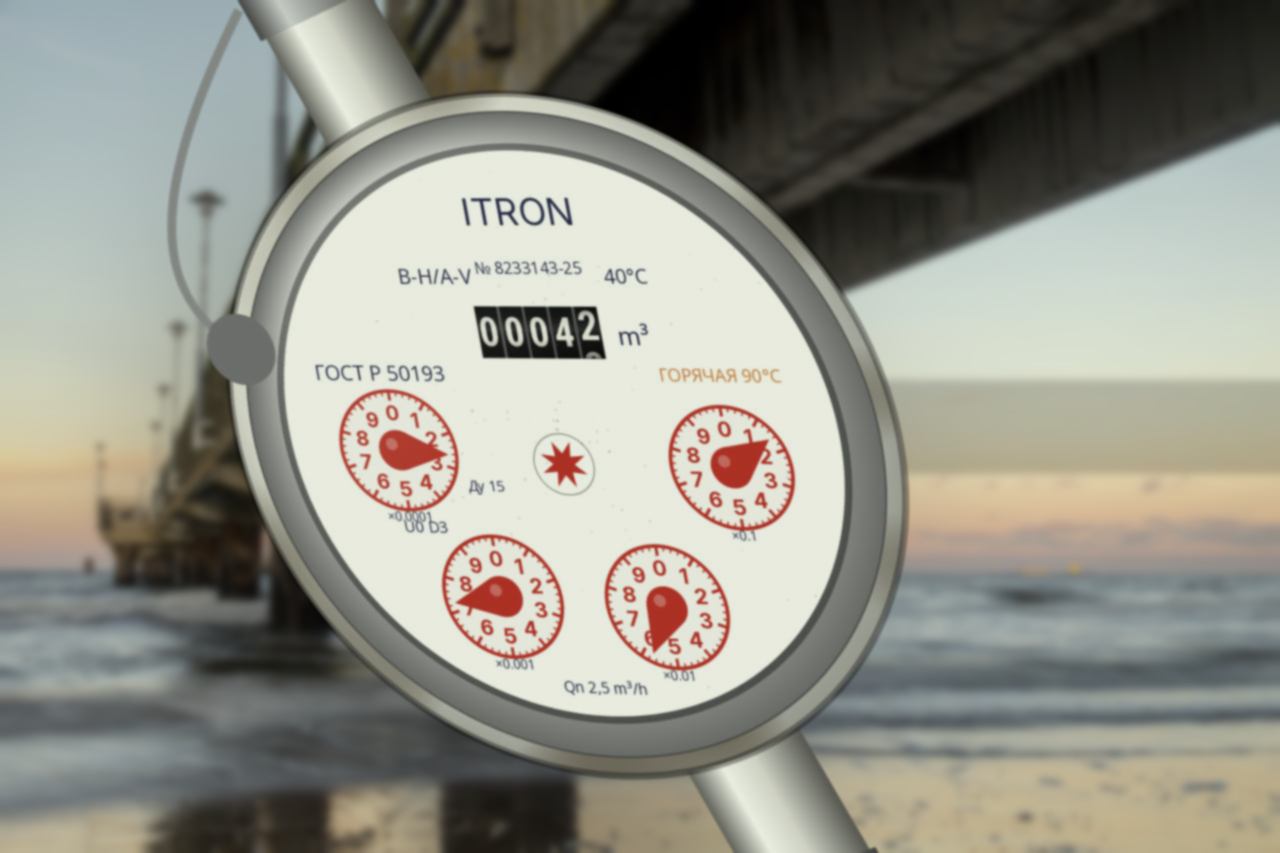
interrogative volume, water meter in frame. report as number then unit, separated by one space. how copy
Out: 42.1572 m³
